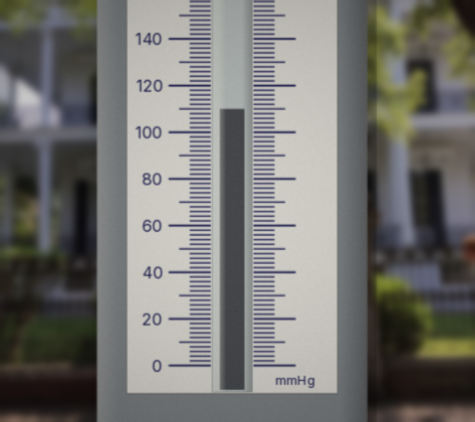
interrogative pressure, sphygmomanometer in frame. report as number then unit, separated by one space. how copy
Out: 110 mmHg
